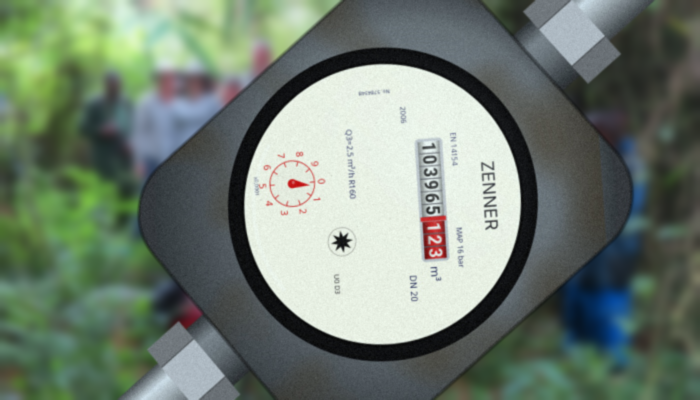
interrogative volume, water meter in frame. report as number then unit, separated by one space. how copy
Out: 103965.1230 m³
